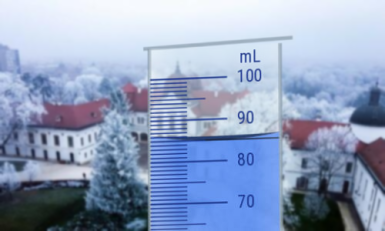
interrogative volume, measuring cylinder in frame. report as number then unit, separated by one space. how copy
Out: 85 mL
